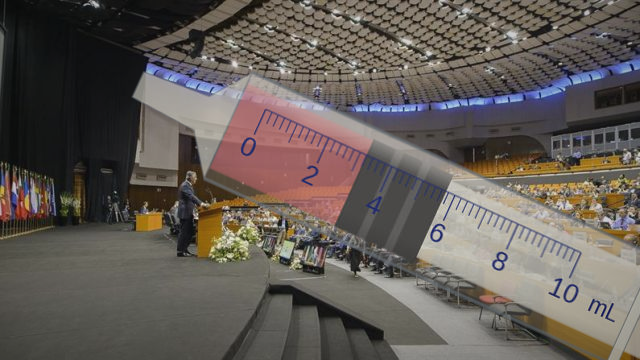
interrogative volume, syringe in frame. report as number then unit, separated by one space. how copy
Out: 3.2 mL
